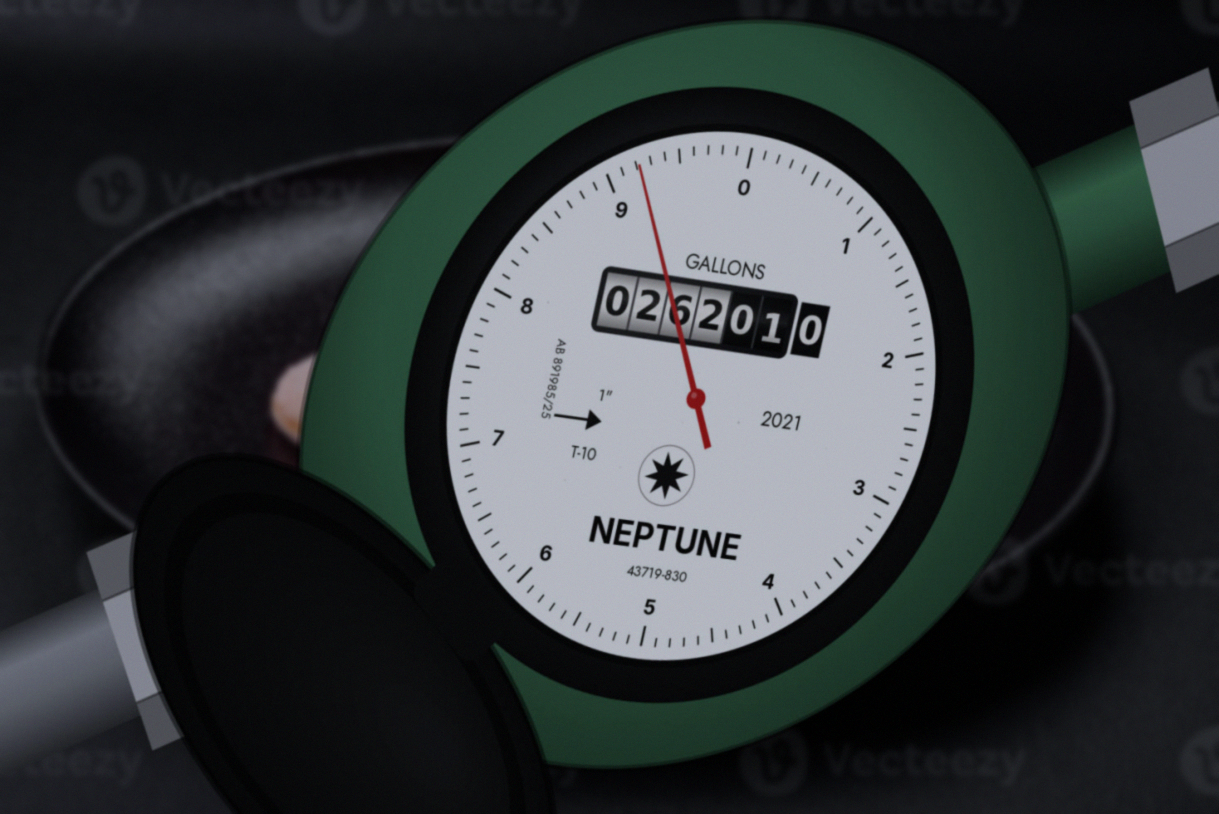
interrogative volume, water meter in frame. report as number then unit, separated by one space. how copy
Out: 262009.2 gal
